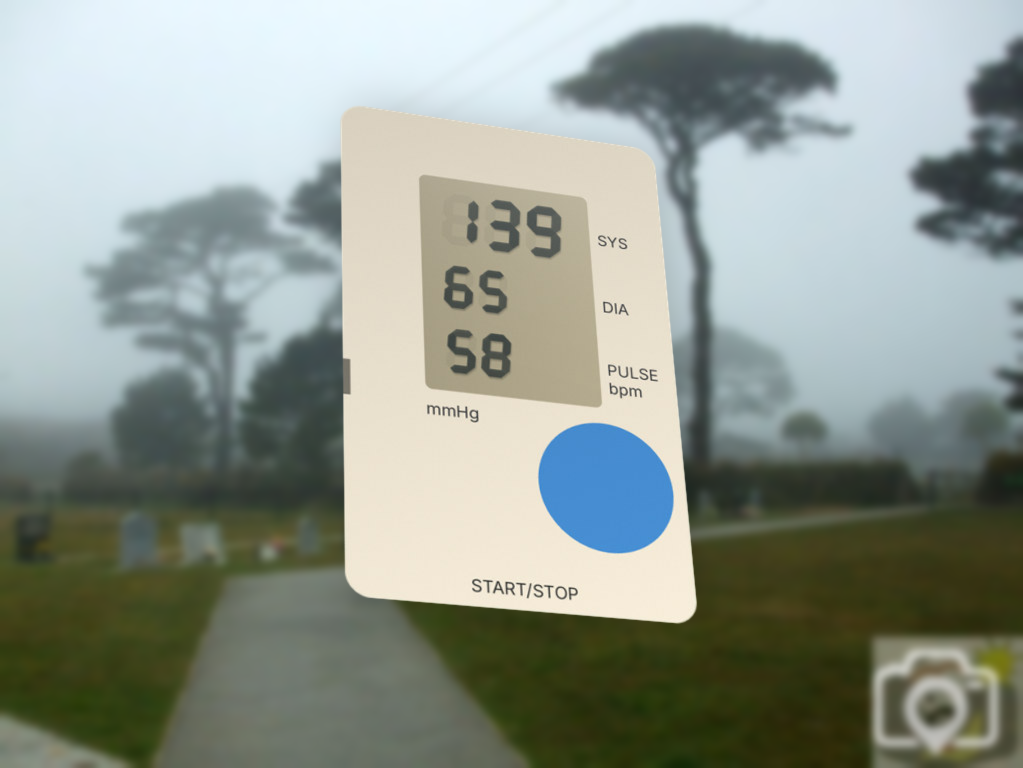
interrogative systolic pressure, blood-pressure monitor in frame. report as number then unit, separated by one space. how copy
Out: 139 mmHg
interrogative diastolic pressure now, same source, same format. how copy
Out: 65 mmHg
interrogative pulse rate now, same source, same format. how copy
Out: 58 bpm
